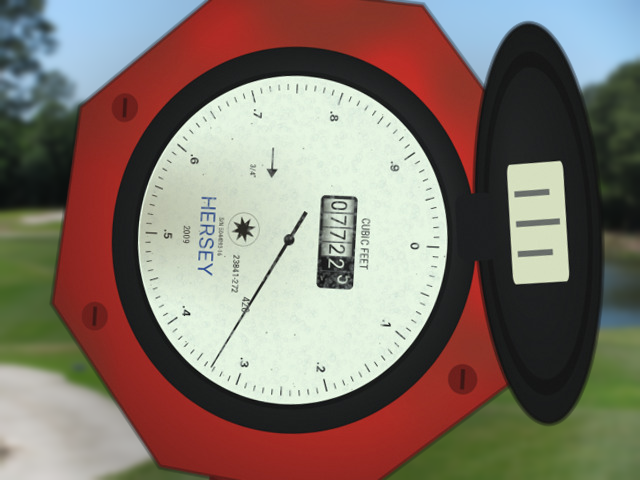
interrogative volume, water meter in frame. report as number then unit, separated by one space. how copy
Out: 77225.33 ft³
